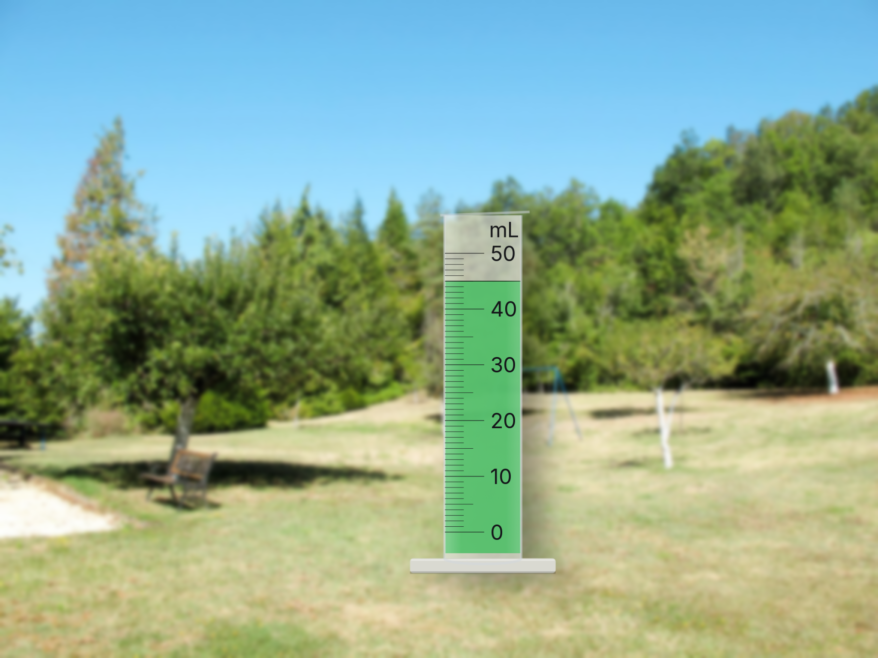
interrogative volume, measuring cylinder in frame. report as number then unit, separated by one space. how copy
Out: 45 mL
